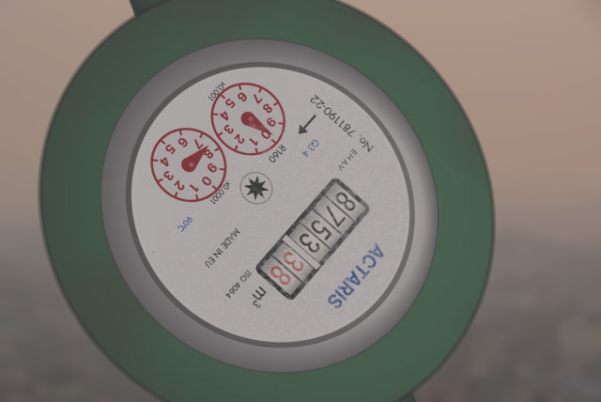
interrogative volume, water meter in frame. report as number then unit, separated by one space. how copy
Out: 8753.3797 m³
